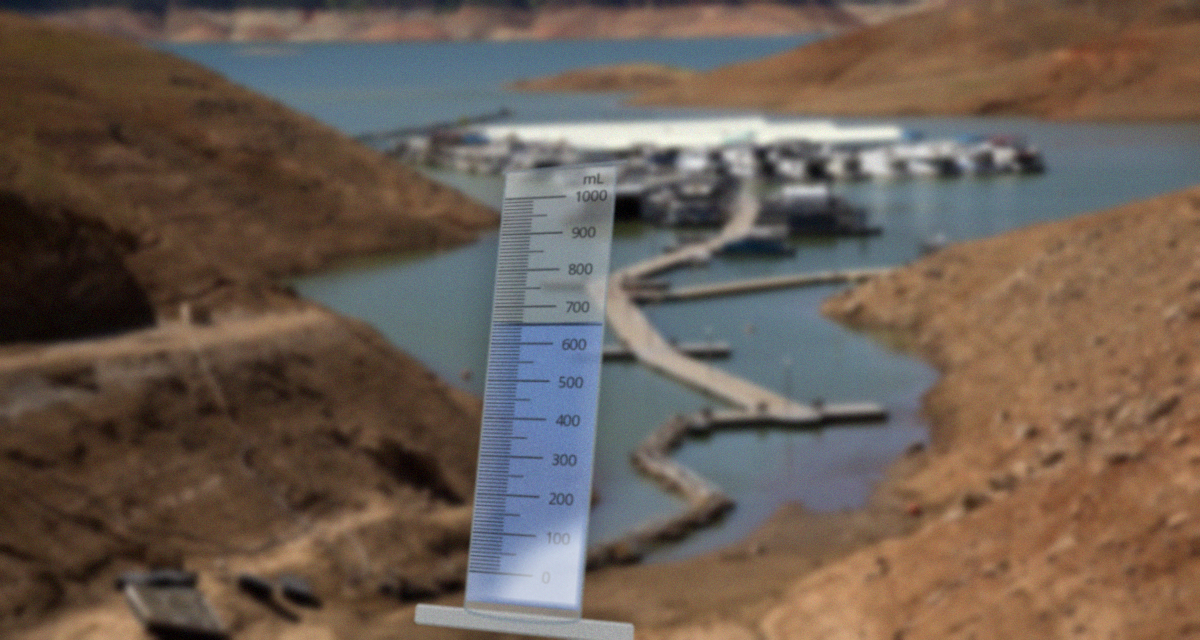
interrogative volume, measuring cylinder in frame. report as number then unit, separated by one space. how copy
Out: 650 mL
